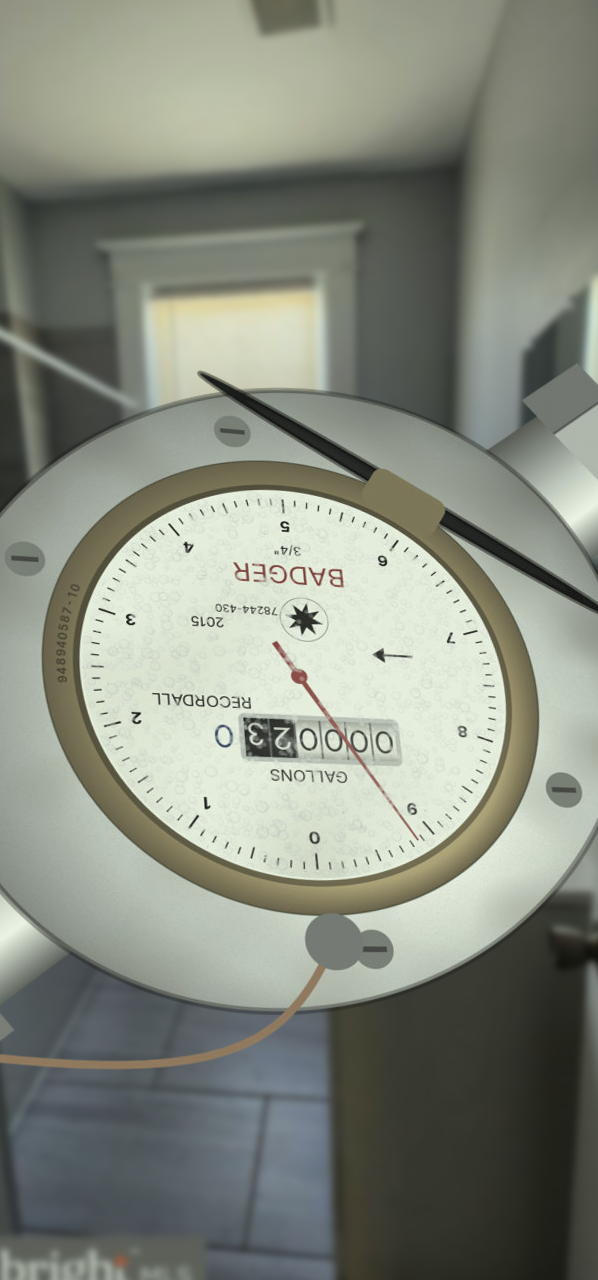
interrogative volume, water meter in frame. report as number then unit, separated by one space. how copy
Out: 229.1 gal
